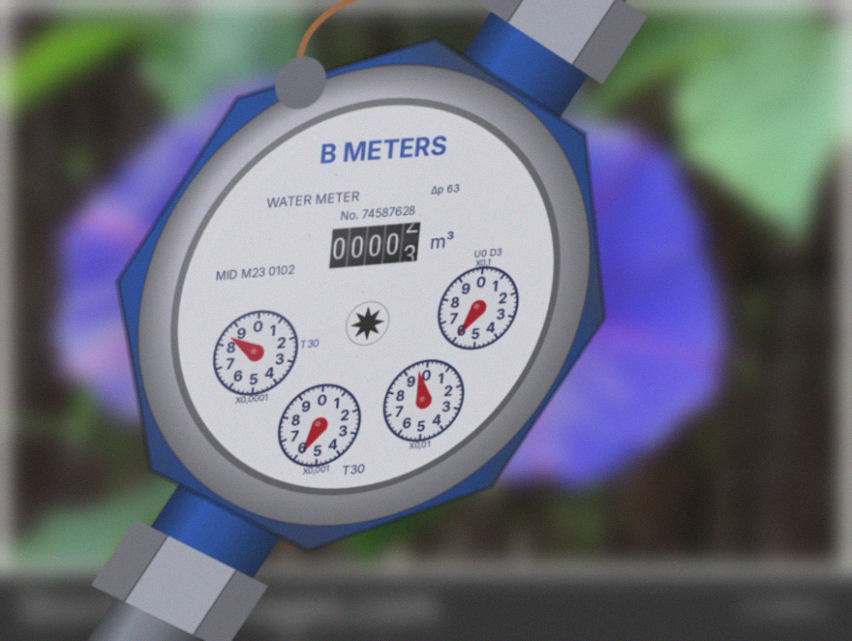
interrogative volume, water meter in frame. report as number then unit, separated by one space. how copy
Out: 2.5958 m³
